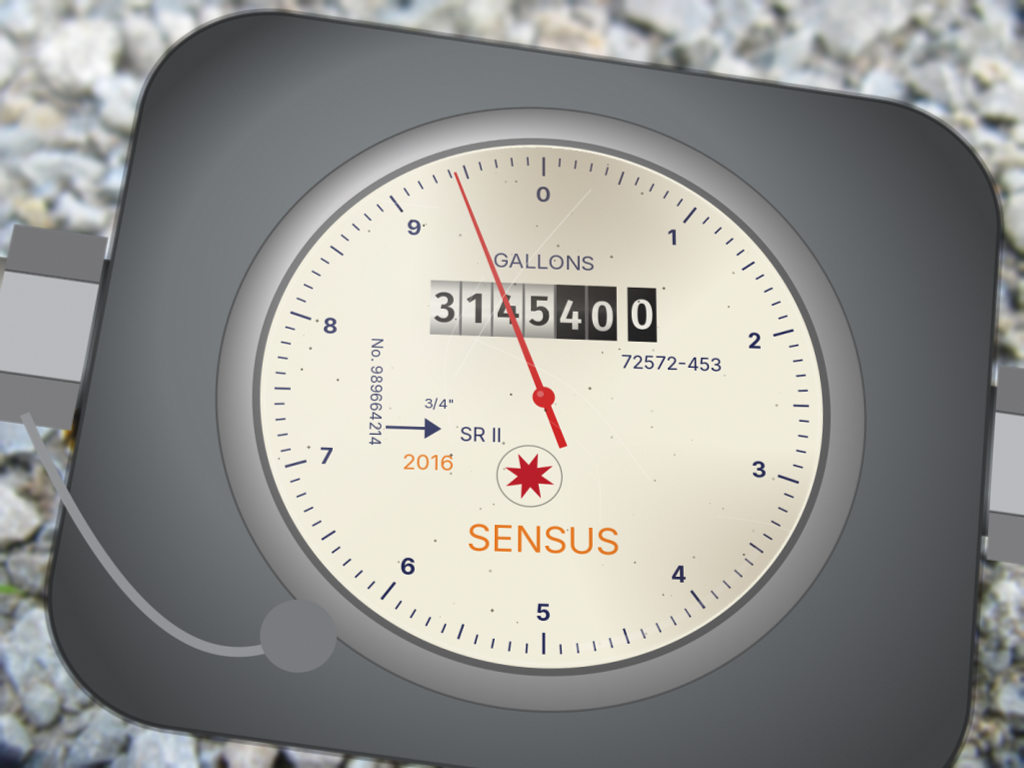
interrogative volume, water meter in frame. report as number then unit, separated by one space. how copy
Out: 3145399.4 gal
